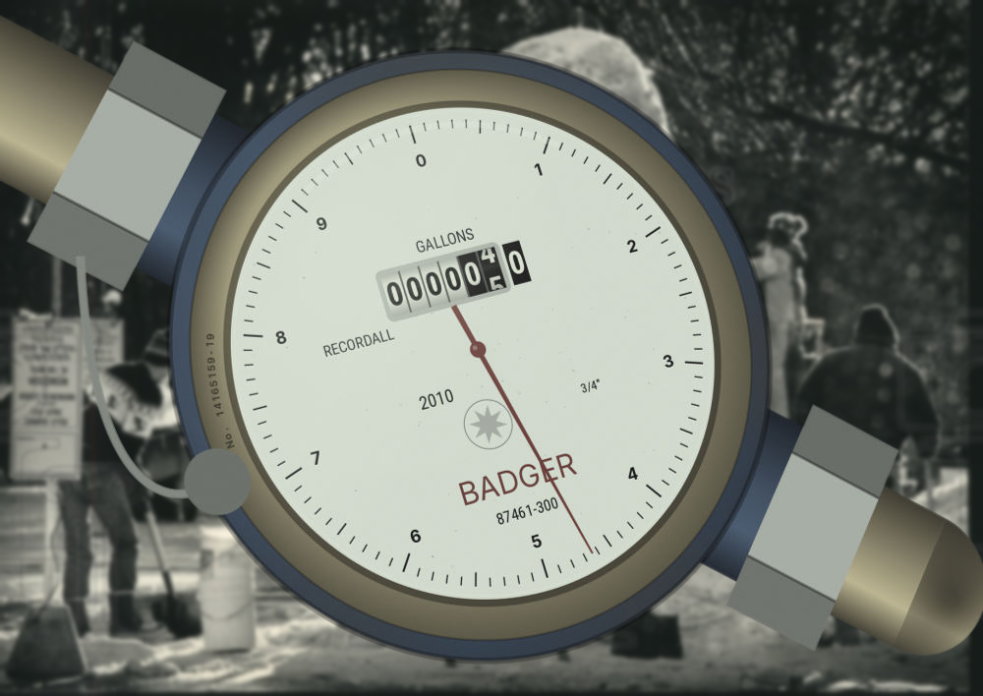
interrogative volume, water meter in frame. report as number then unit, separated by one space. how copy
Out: 44.6 gal
